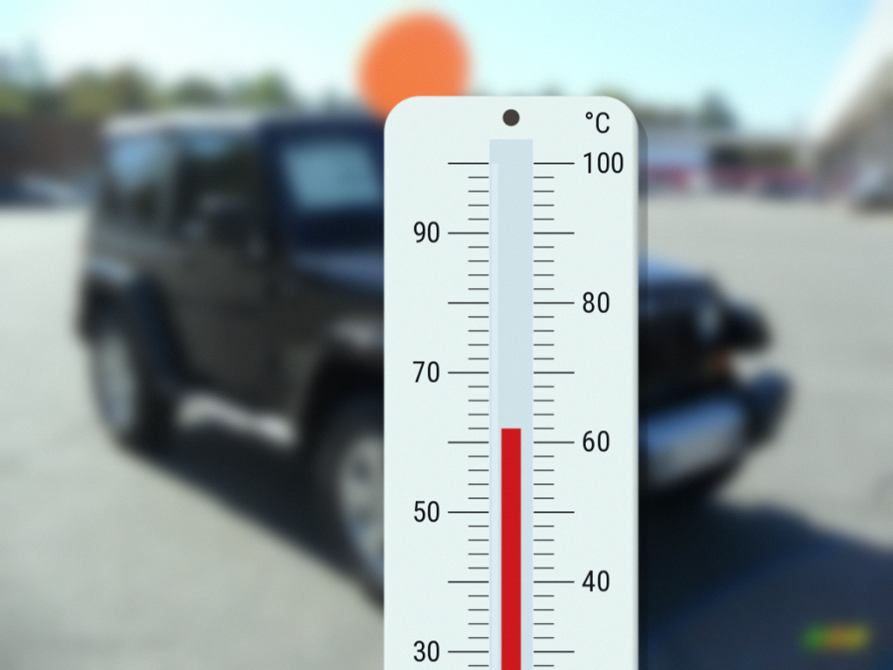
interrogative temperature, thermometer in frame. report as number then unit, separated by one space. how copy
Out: 62 °C
